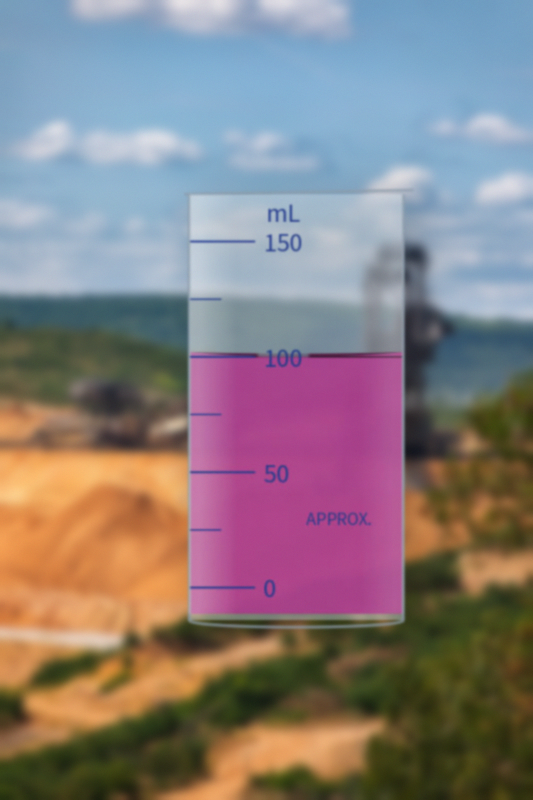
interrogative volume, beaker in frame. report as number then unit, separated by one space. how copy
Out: 100 mL
